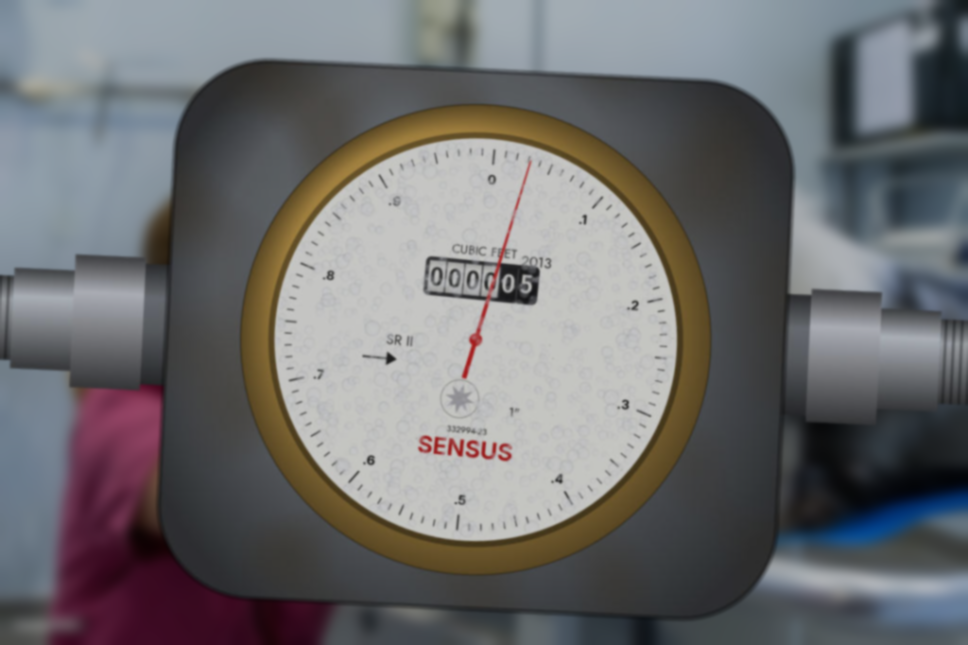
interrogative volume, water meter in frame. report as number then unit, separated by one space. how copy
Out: 5.03 ft³
